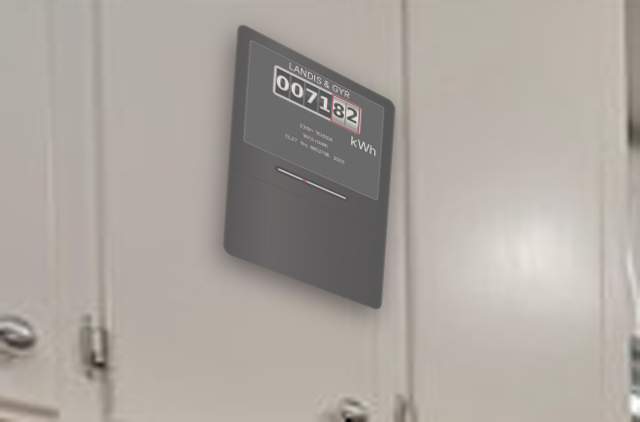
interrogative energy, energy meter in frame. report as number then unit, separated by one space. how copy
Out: 71.82 kWh
